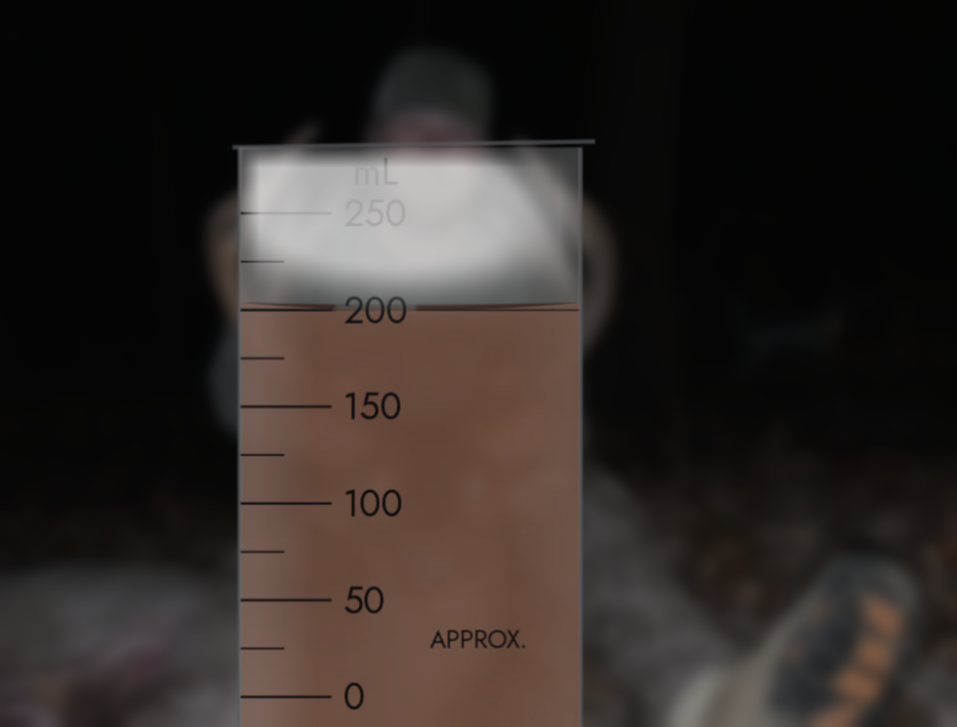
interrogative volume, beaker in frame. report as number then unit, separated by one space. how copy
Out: 200 mL
